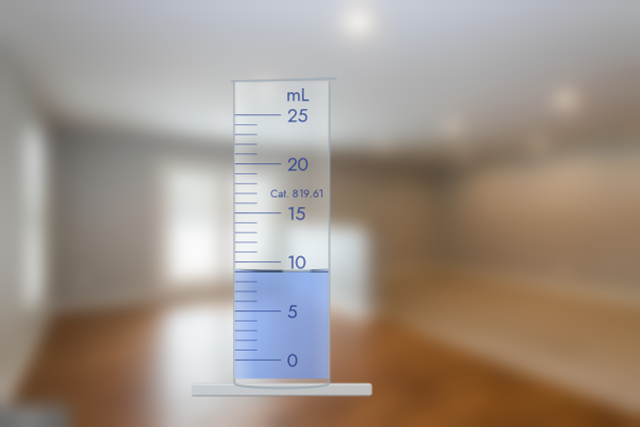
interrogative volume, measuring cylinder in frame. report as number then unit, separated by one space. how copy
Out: 9 mL
